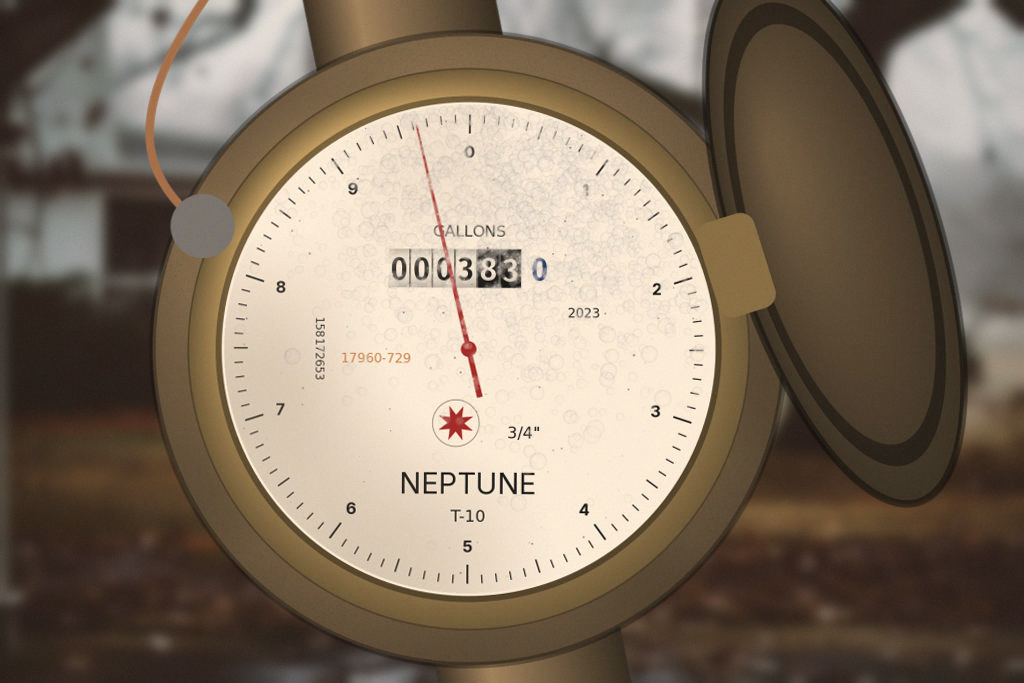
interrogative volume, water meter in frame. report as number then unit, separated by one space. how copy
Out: 3829.6 gal
